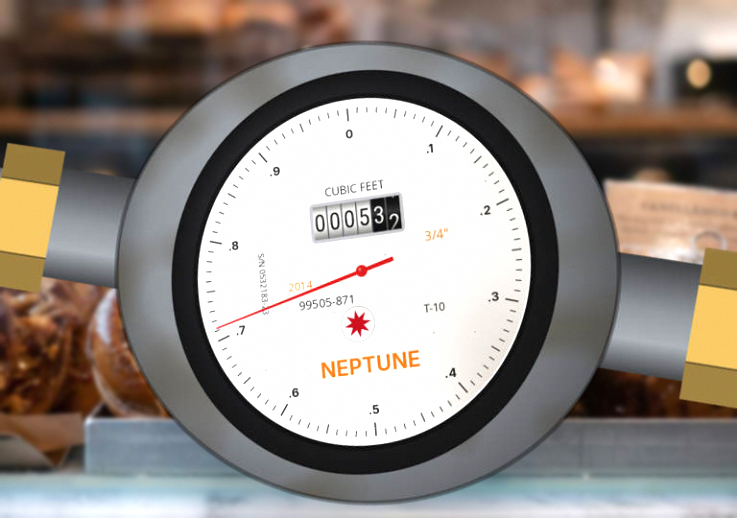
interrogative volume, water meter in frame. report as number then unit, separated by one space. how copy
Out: 531.71 ft³
